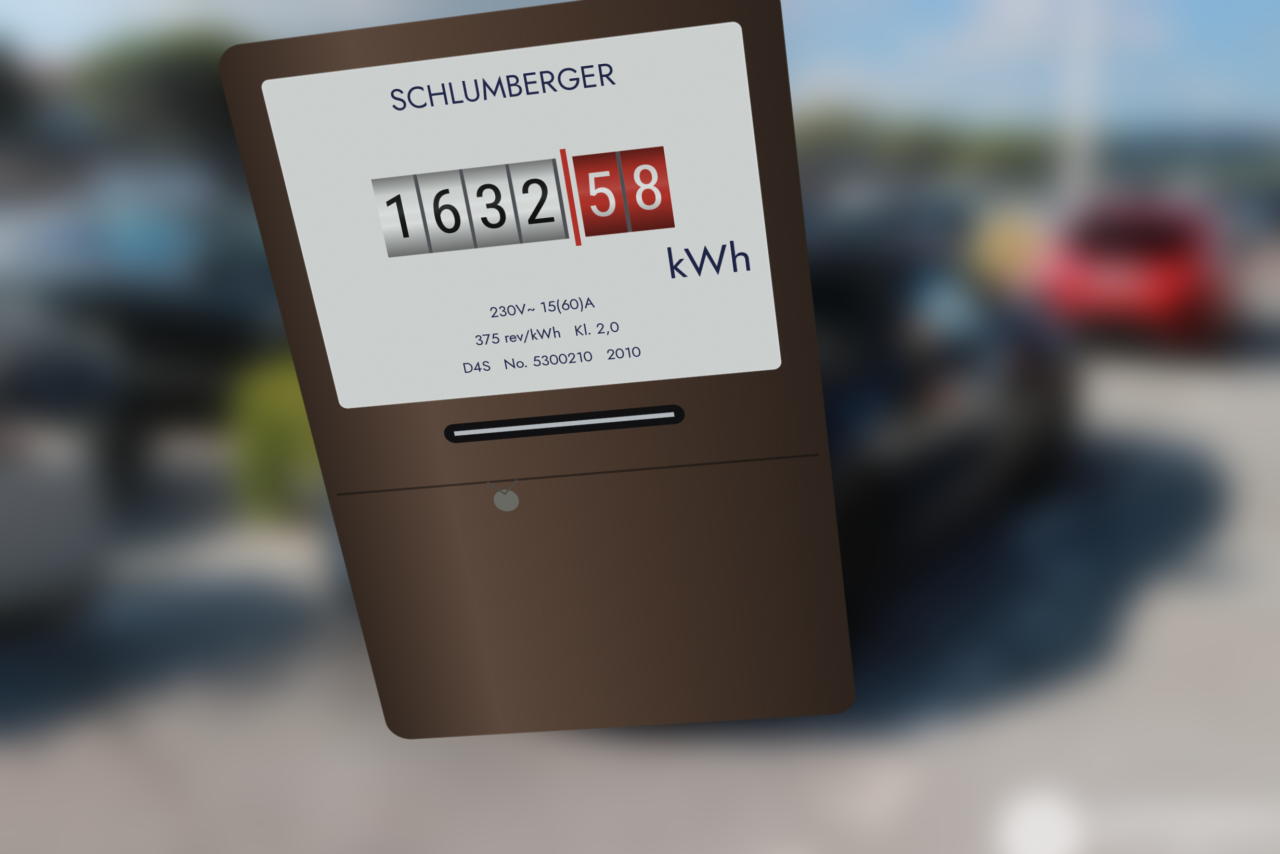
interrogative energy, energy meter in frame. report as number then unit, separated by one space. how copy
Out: 1632.58 kWh
